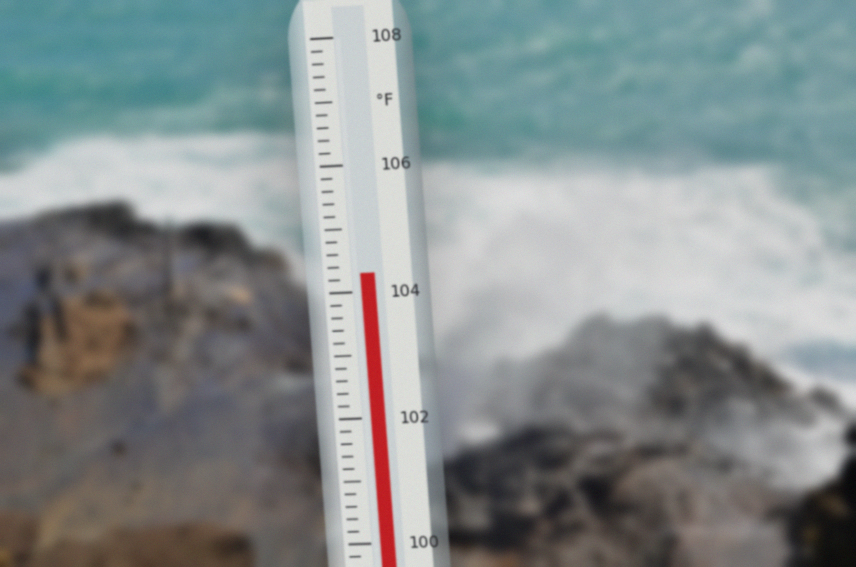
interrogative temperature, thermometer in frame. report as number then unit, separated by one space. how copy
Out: 104.3 °F
